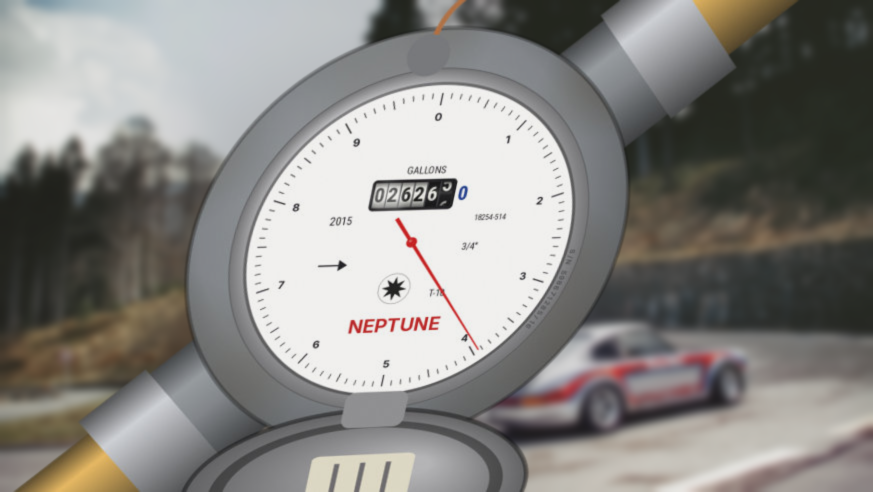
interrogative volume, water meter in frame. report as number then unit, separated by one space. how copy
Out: 262653.9 gal
